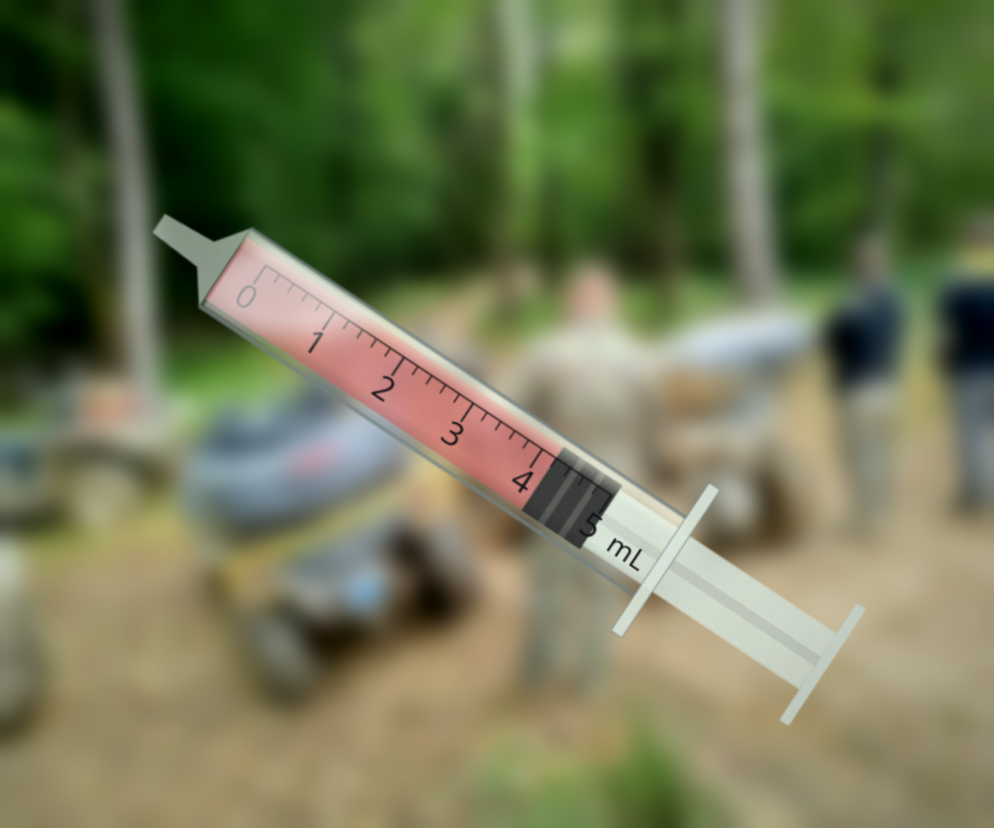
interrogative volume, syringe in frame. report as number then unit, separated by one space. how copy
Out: 4.2 mL
